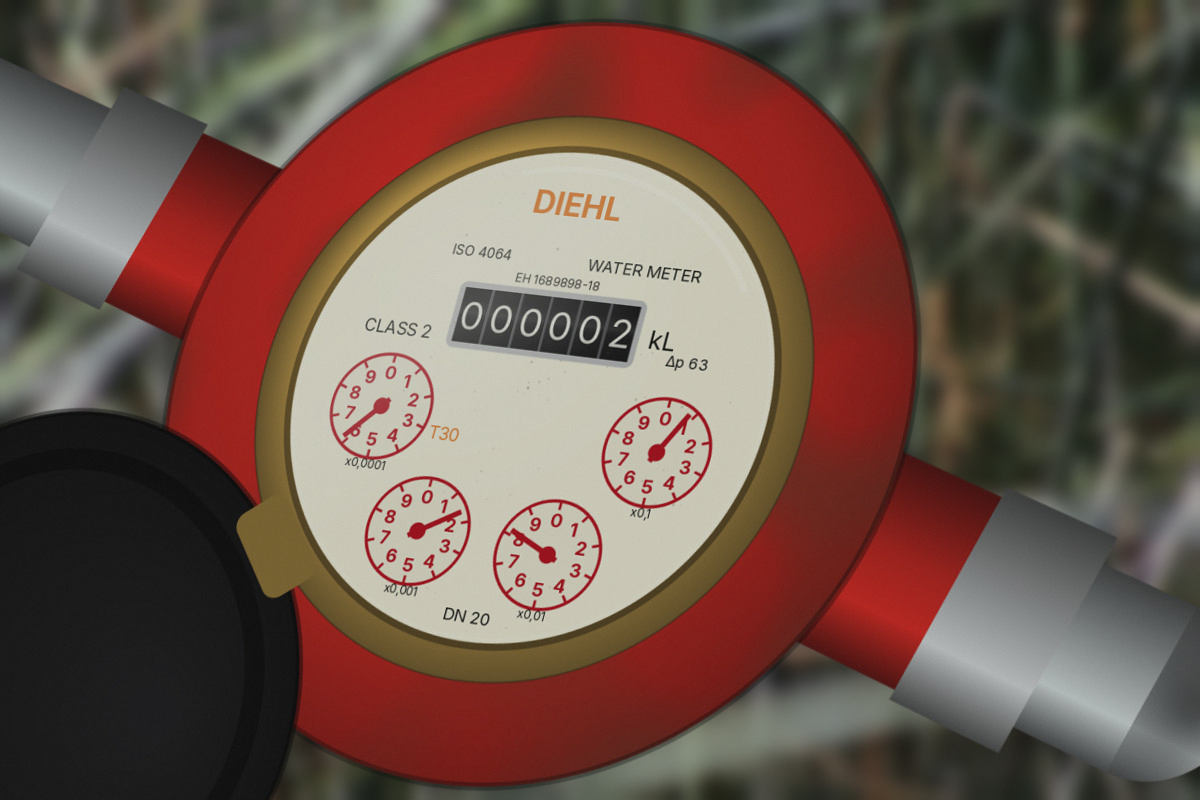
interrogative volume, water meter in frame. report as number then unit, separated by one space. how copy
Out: 2.0816 kL
